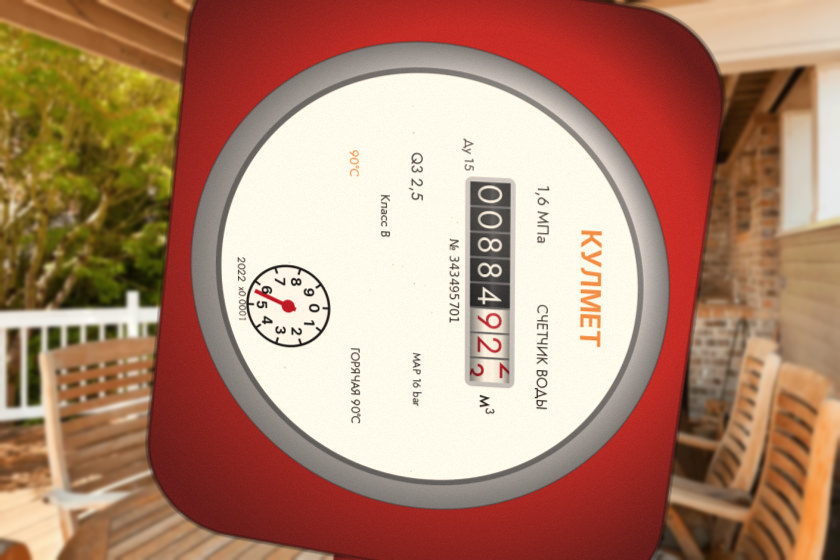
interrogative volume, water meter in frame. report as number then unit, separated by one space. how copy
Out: 884.9225 m³
